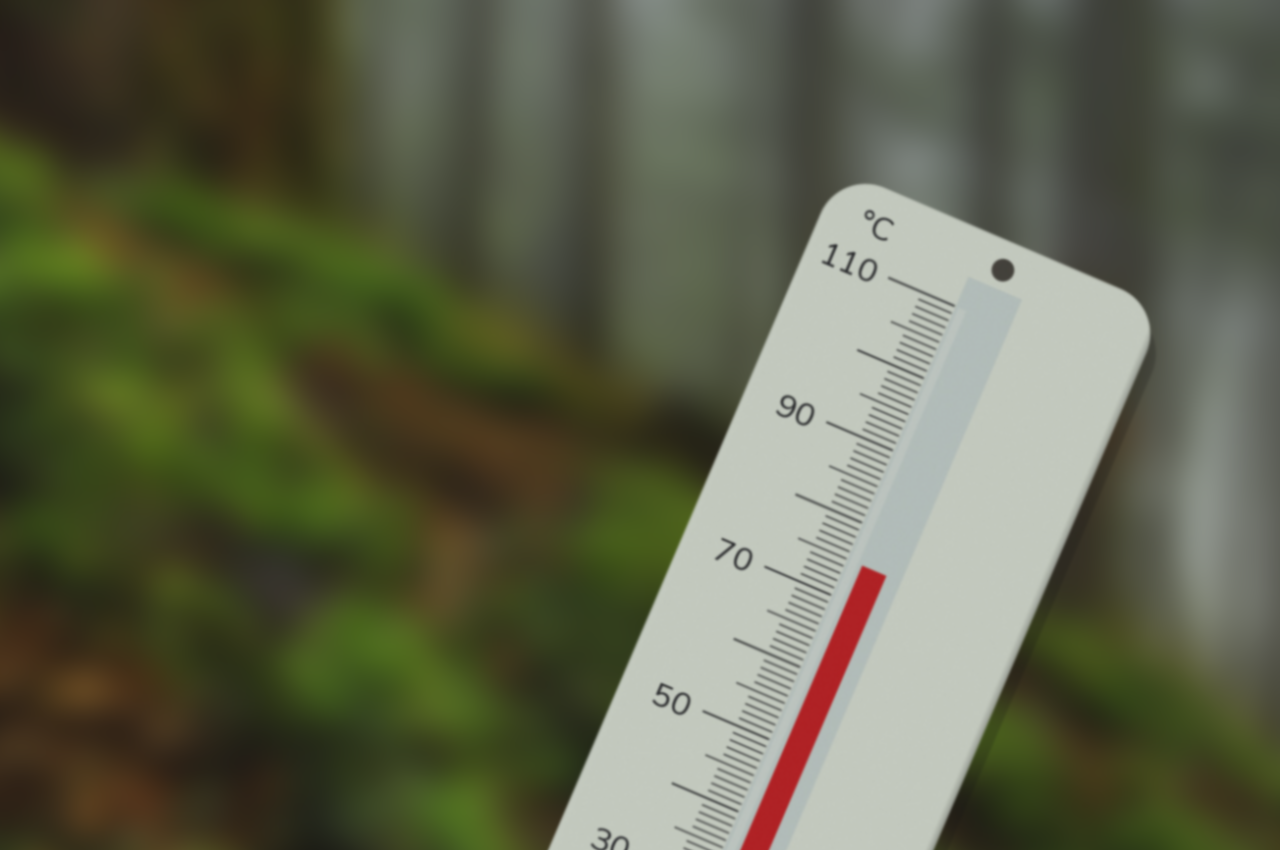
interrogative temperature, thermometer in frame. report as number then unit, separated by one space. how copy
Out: 75 °C
